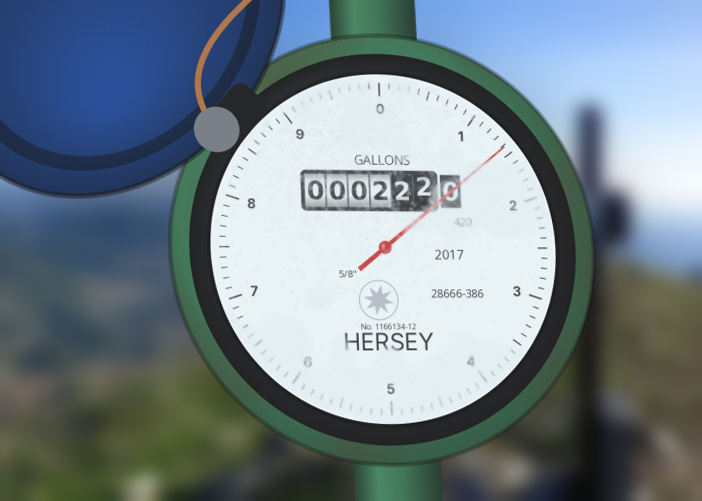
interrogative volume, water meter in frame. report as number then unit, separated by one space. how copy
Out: 2221.4 gal
